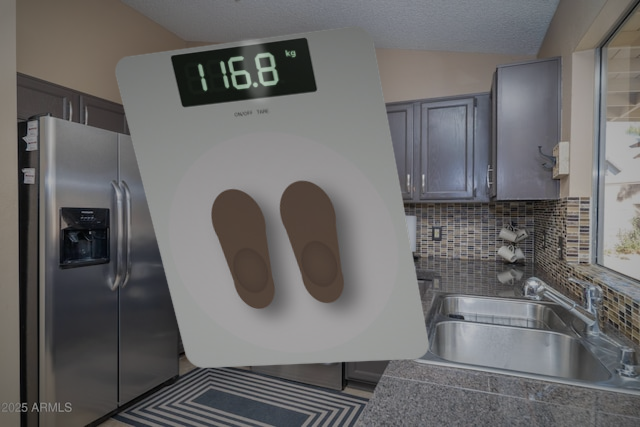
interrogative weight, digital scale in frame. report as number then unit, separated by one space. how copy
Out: 116.8 kg
